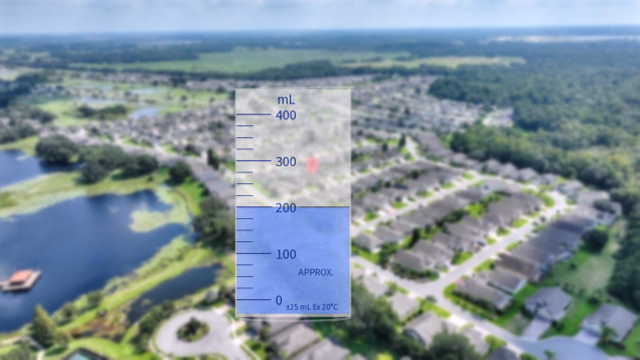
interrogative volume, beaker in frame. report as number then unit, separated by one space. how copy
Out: 200 mL
